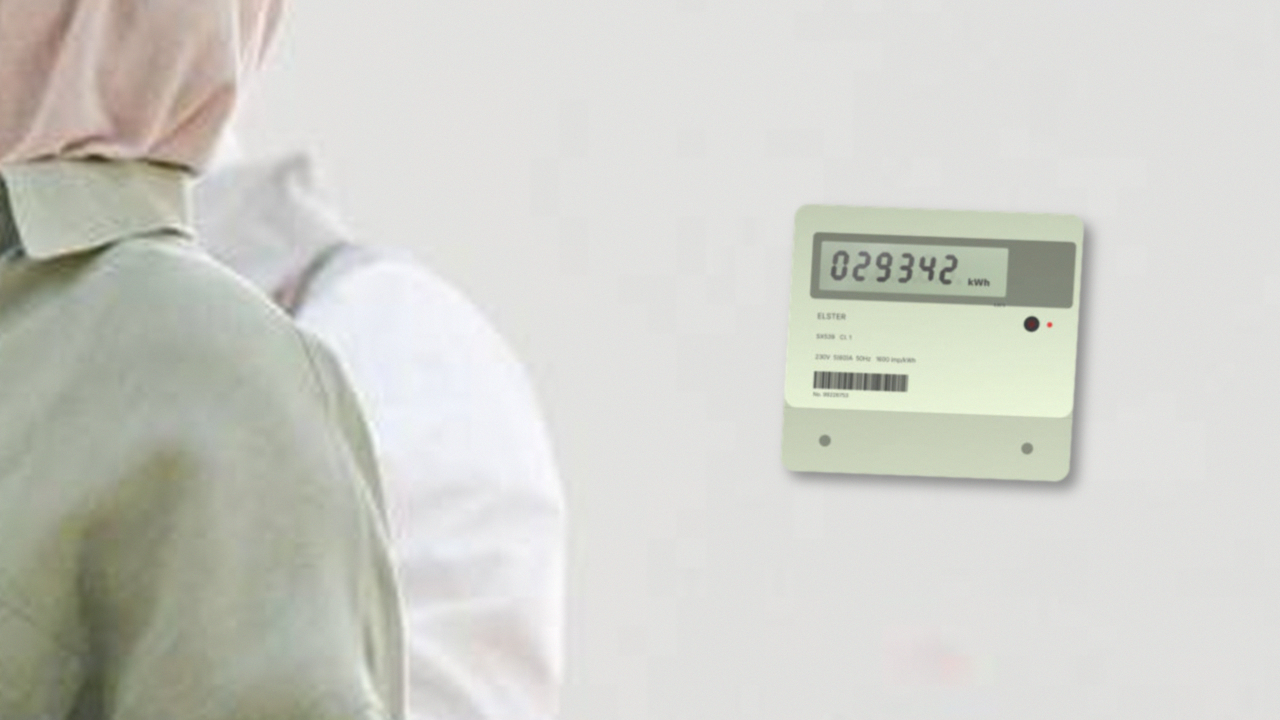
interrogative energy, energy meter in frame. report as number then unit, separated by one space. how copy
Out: 29342 kWh
